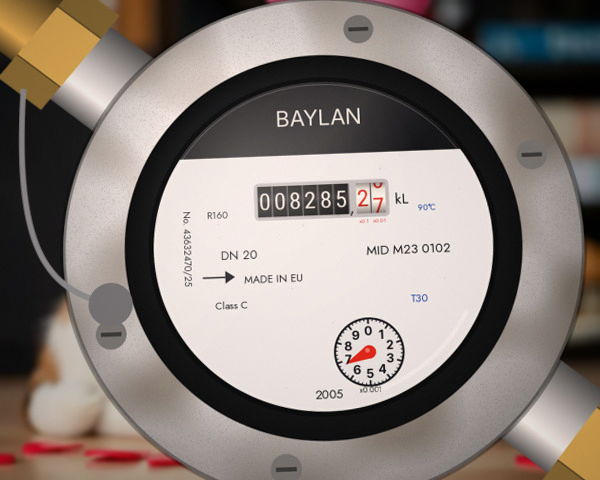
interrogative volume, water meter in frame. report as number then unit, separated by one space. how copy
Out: 8285.266 kL
